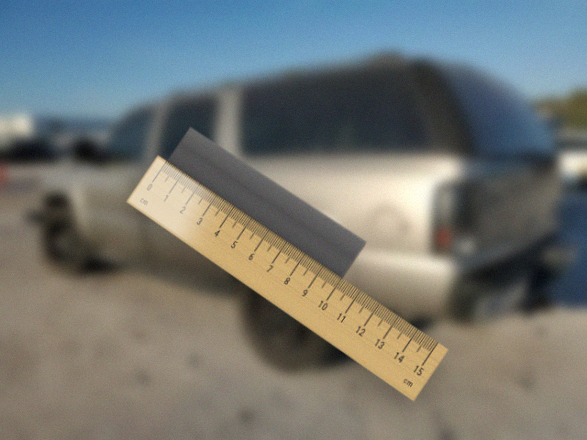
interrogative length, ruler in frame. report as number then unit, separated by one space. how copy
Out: 10 cm
